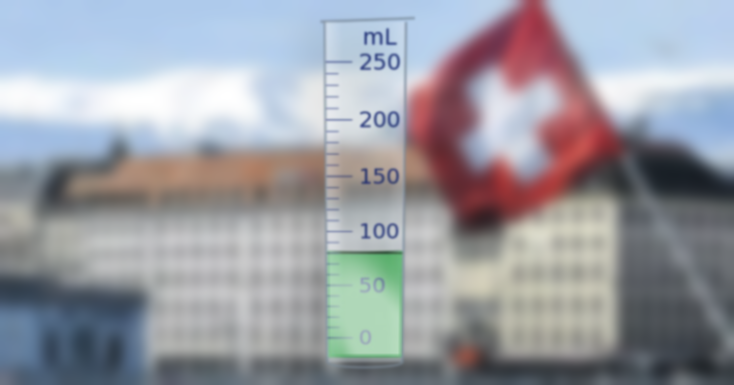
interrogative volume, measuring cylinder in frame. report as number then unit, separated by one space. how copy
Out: 80 mL
